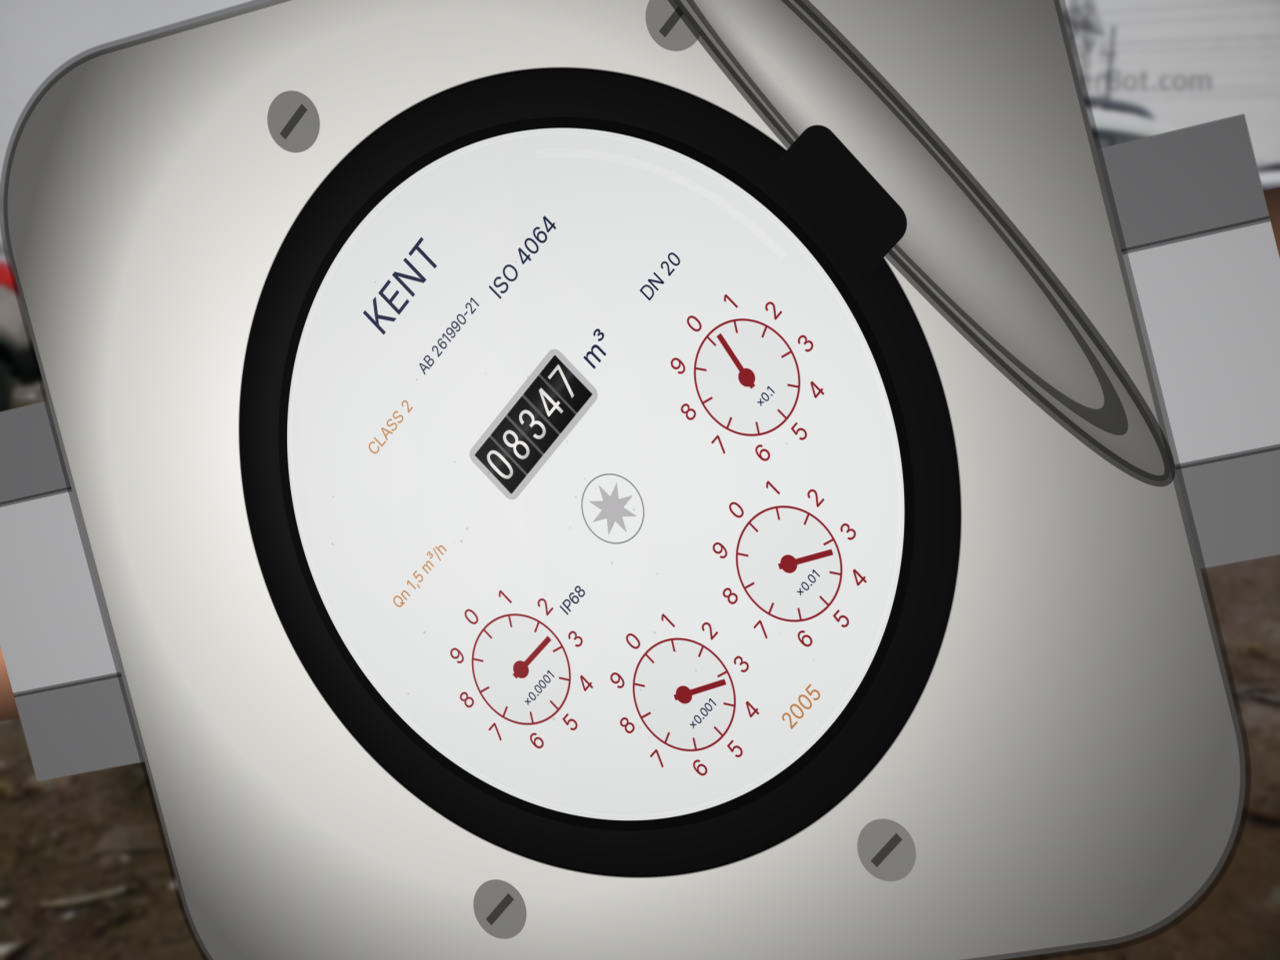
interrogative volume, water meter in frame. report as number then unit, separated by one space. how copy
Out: 8347.0332 m³
